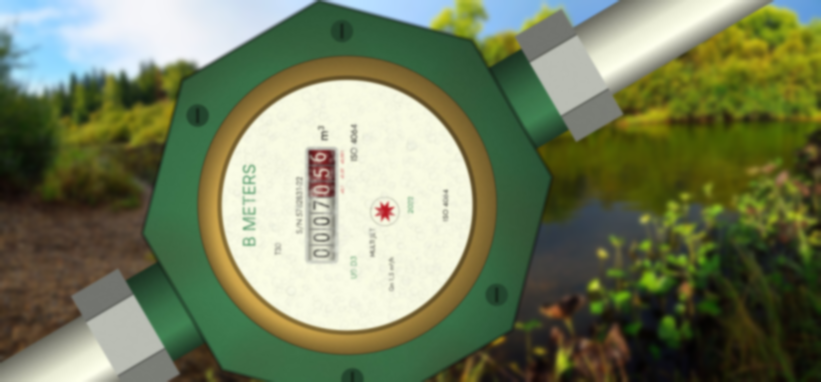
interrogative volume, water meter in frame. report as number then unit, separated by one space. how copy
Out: 7.056 m³
